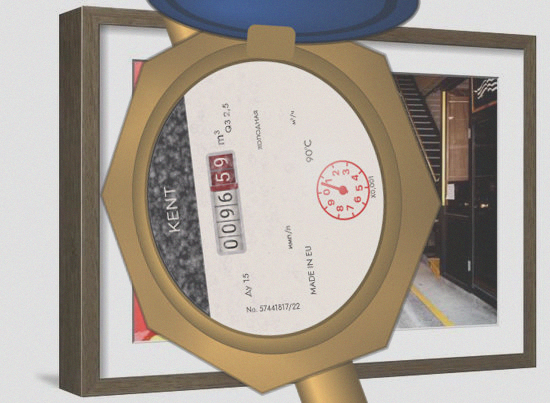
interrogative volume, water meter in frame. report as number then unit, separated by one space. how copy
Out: 96.590 m³
